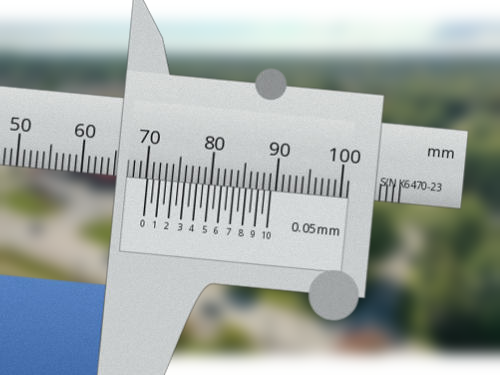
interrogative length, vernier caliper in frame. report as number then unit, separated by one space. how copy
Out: 70.2 mm
